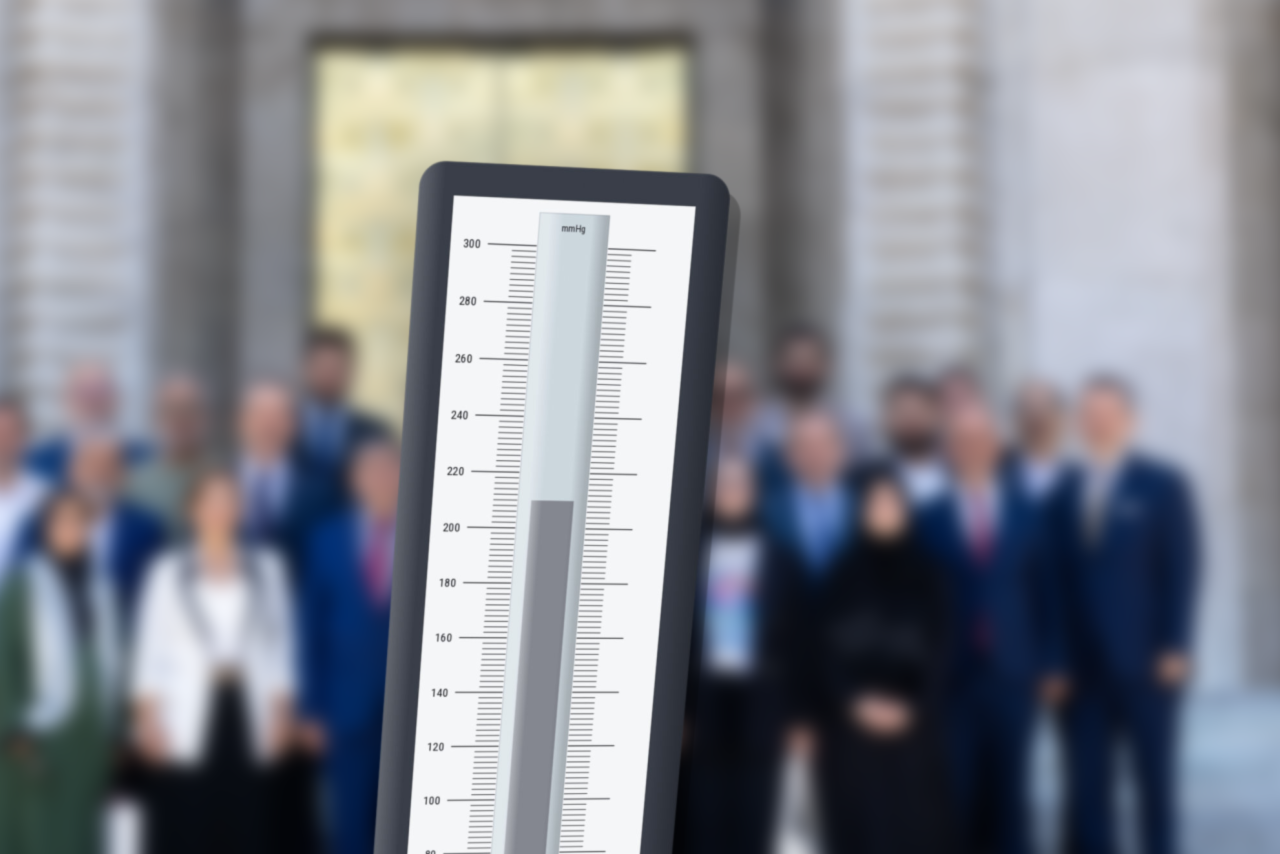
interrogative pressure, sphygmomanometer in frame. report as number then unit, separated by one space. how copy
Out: 210 mmHg
